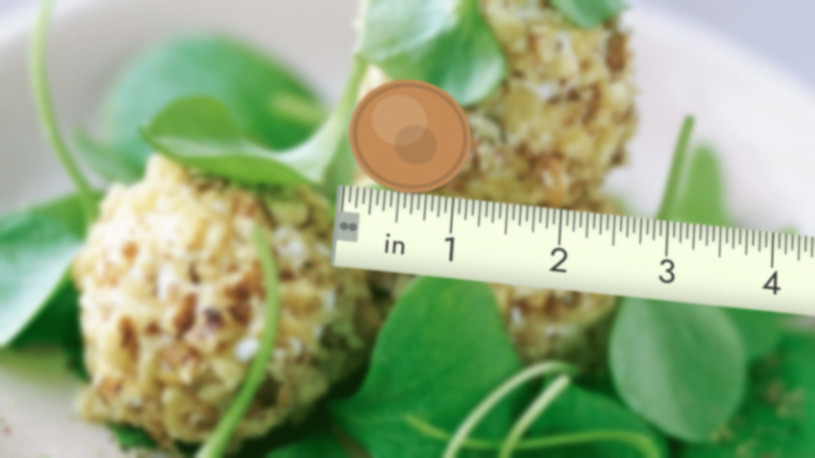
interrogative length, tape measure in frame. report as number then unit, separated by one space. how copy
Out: 1.125 in
